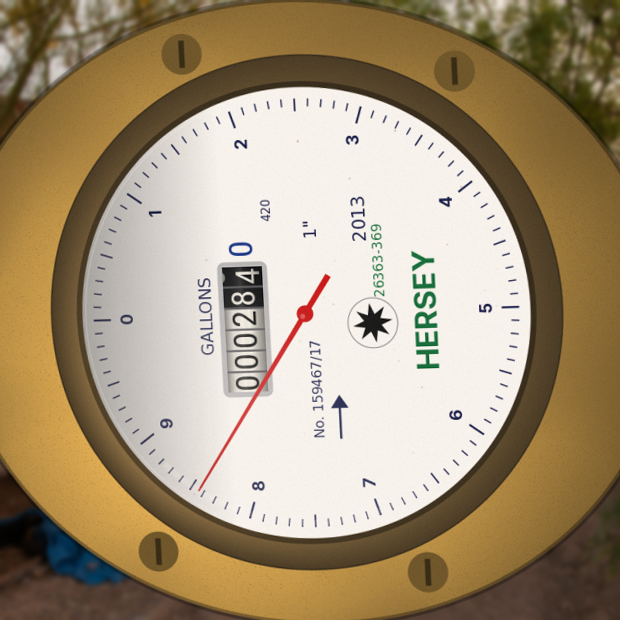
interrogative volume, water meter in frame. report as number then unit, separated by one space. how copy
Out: 2838.4 gal
